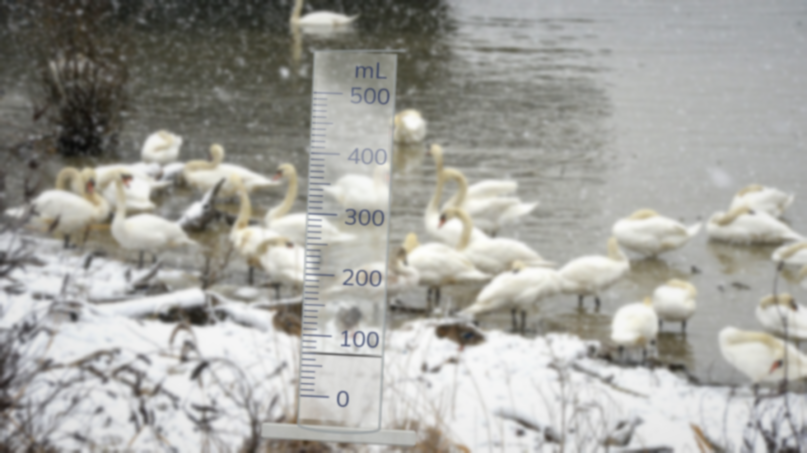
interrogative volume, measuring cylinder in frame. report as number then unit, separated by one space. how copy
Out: 70 mL
